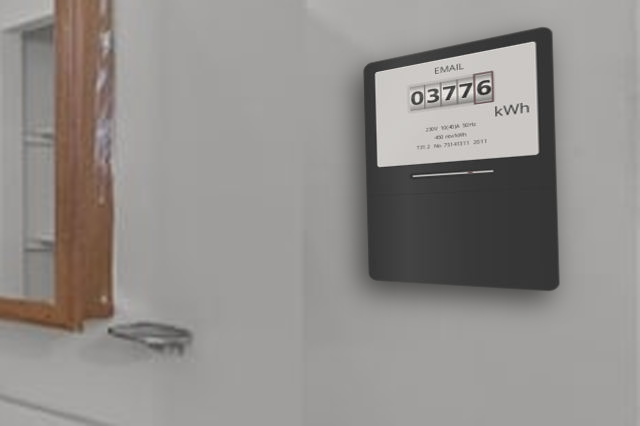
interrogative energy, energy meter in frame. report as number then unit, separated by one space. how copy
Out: 377.6 kWh
